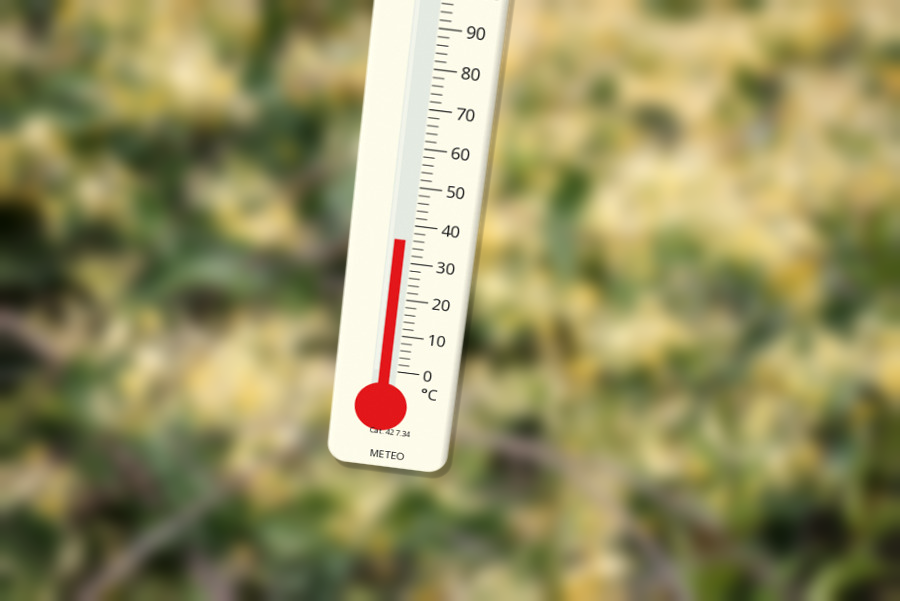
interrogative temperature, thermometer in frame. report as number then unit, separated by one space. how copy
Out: 36 °C
